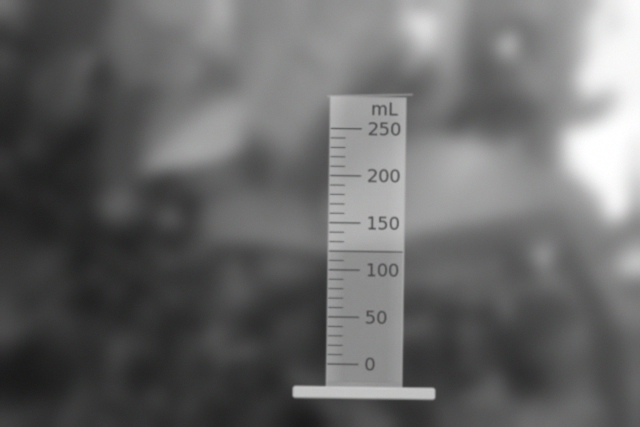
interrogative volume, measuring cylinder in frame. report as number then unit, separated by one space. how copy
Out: 120 mL
